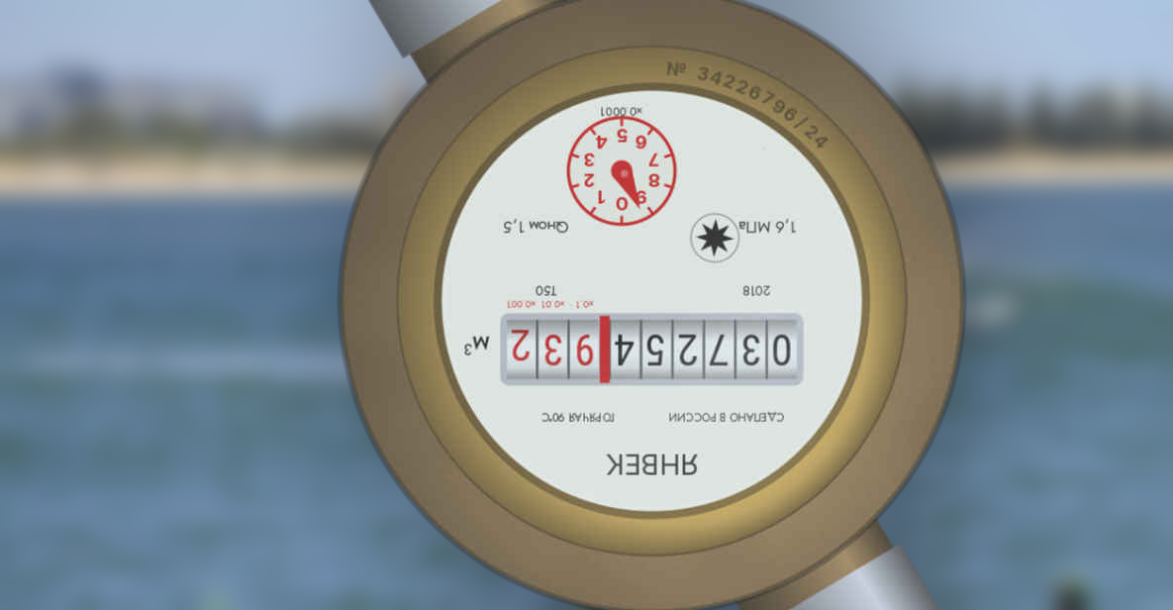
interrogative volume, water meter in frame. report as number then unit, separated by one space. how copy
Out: 37254.9319 m³
